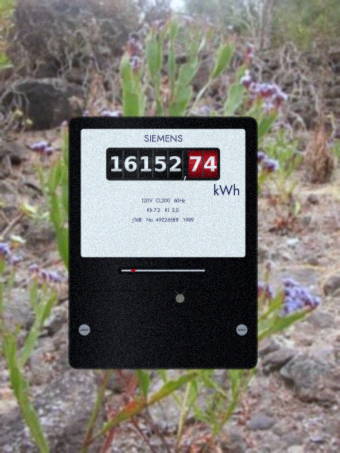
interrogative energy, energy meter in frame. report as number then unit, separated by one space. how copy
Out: 16152.74 kWh
